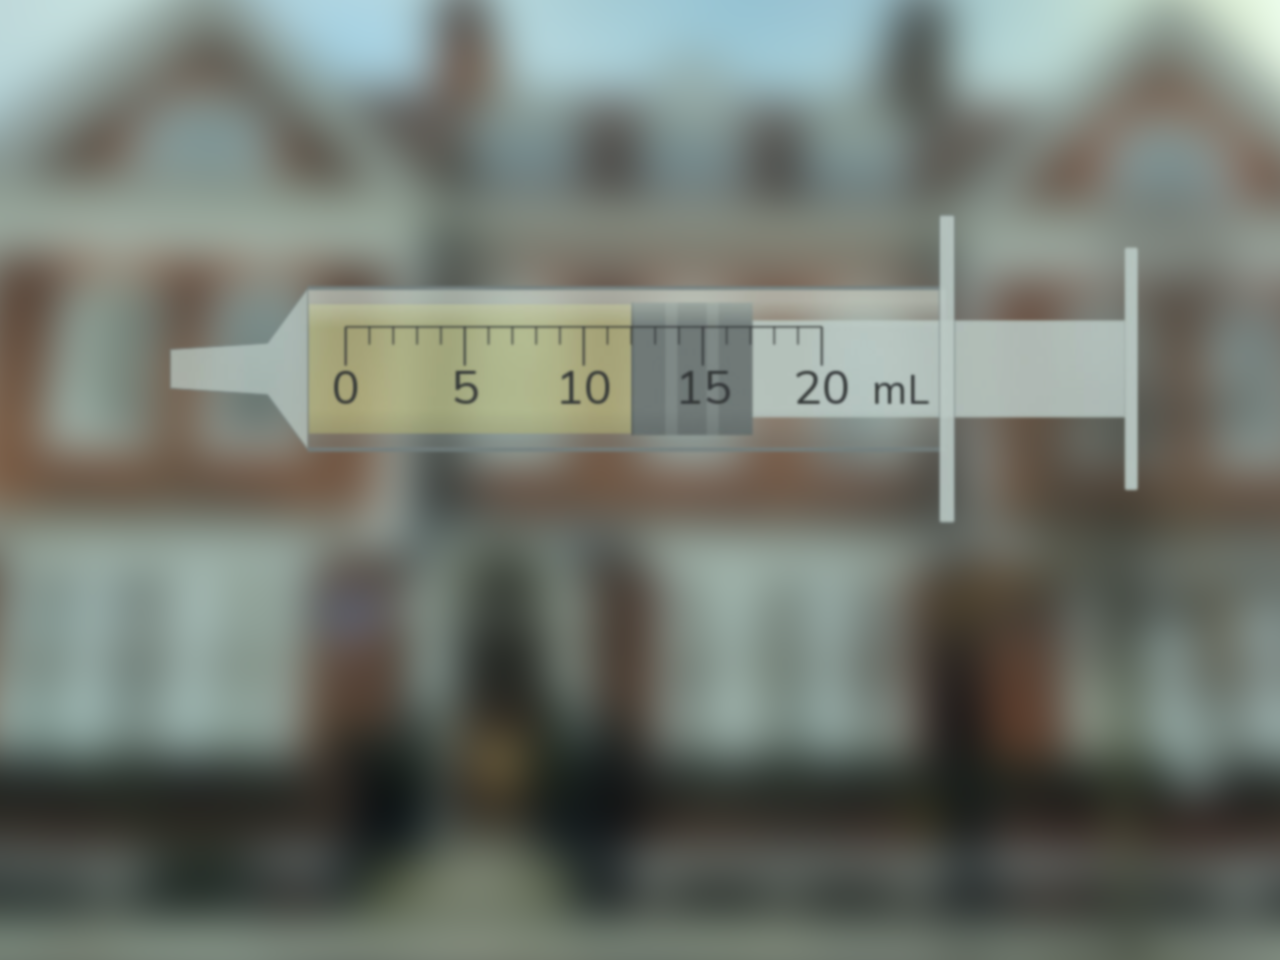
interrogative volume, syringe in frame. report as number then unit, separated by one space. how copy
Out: 12 mL
